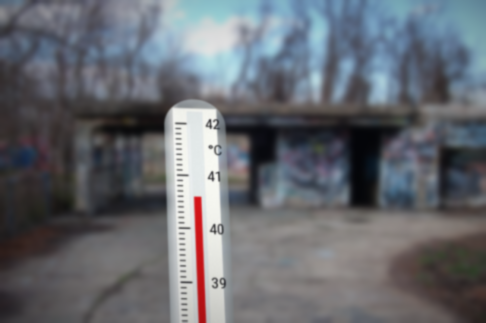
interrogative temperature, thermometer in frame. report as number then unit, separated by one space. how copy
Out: 40.6 °C
